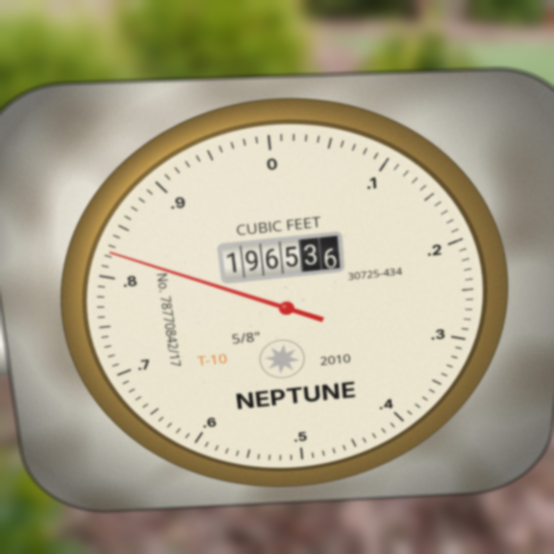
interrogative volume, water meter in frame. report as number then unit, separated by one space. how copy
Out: 196535.82 ft³
